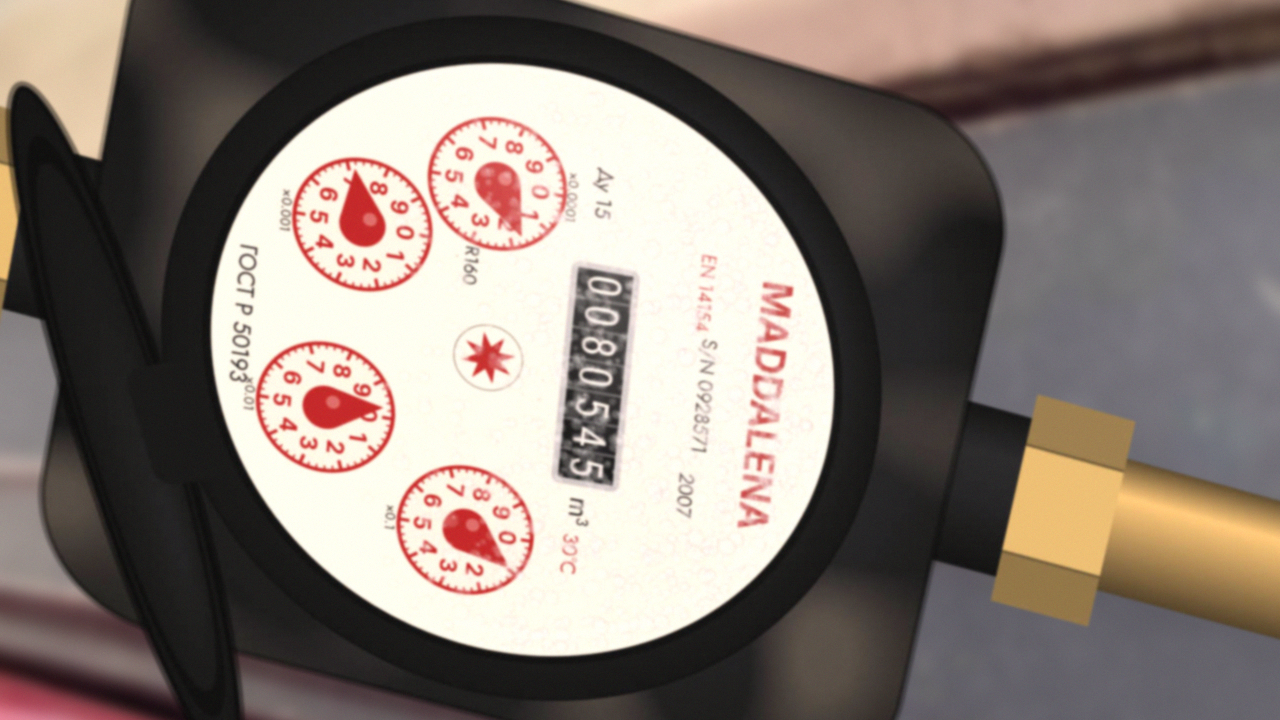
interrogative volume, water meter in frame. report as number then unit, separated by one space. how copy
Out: 80545.0971 m³
